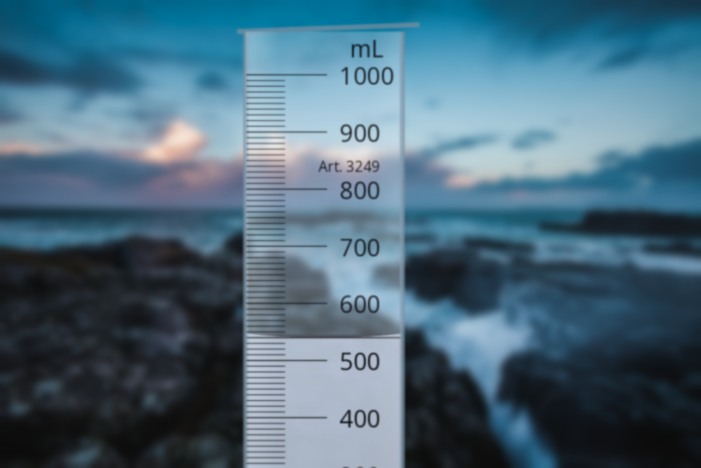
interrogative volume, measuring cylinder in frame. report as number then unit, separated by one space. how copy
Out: 540 mL
